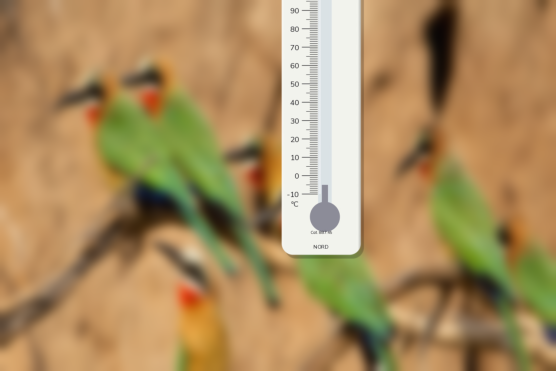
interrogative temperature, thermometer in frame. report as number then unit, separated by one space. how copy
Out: -5 °C
